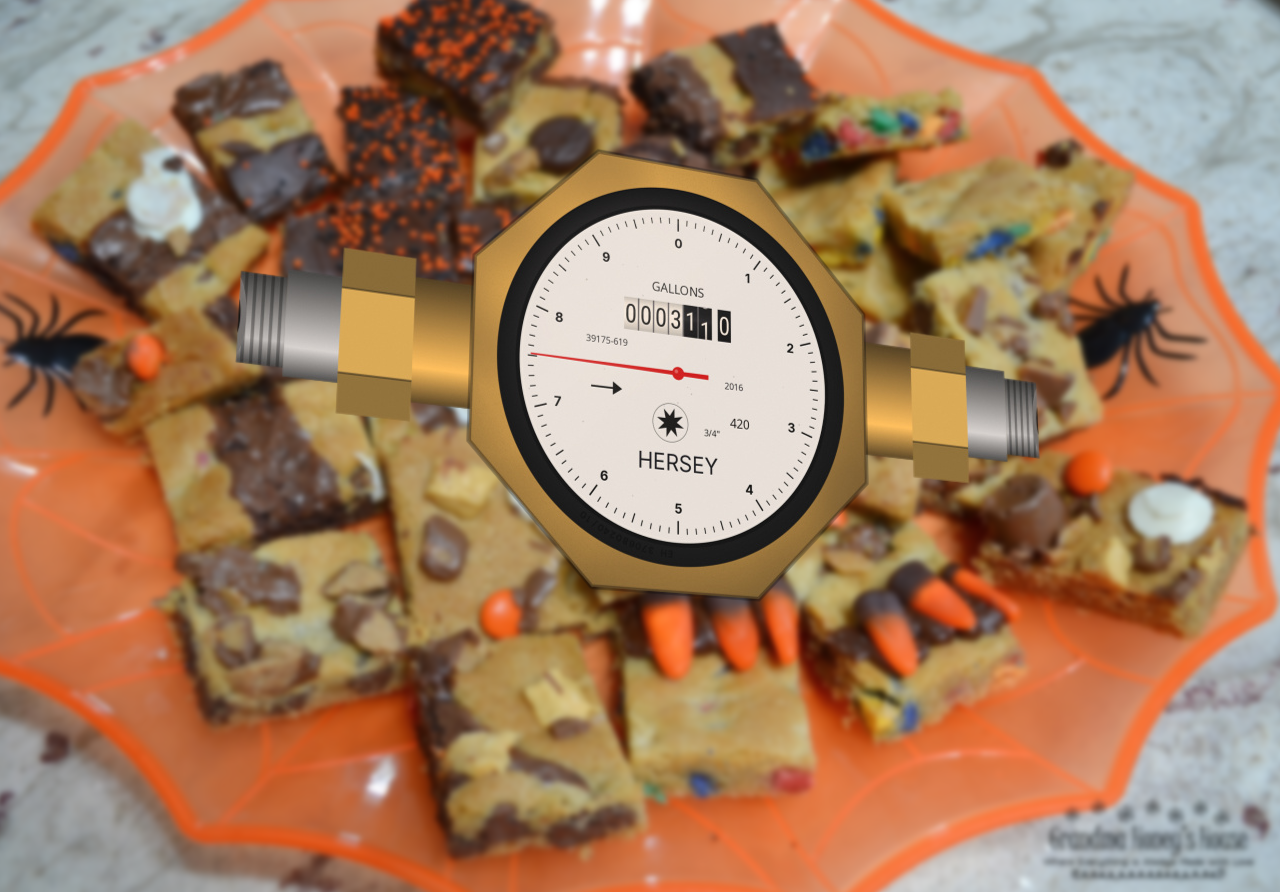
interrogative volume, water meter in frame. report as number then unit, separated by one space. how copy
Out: 3107.5 gal
